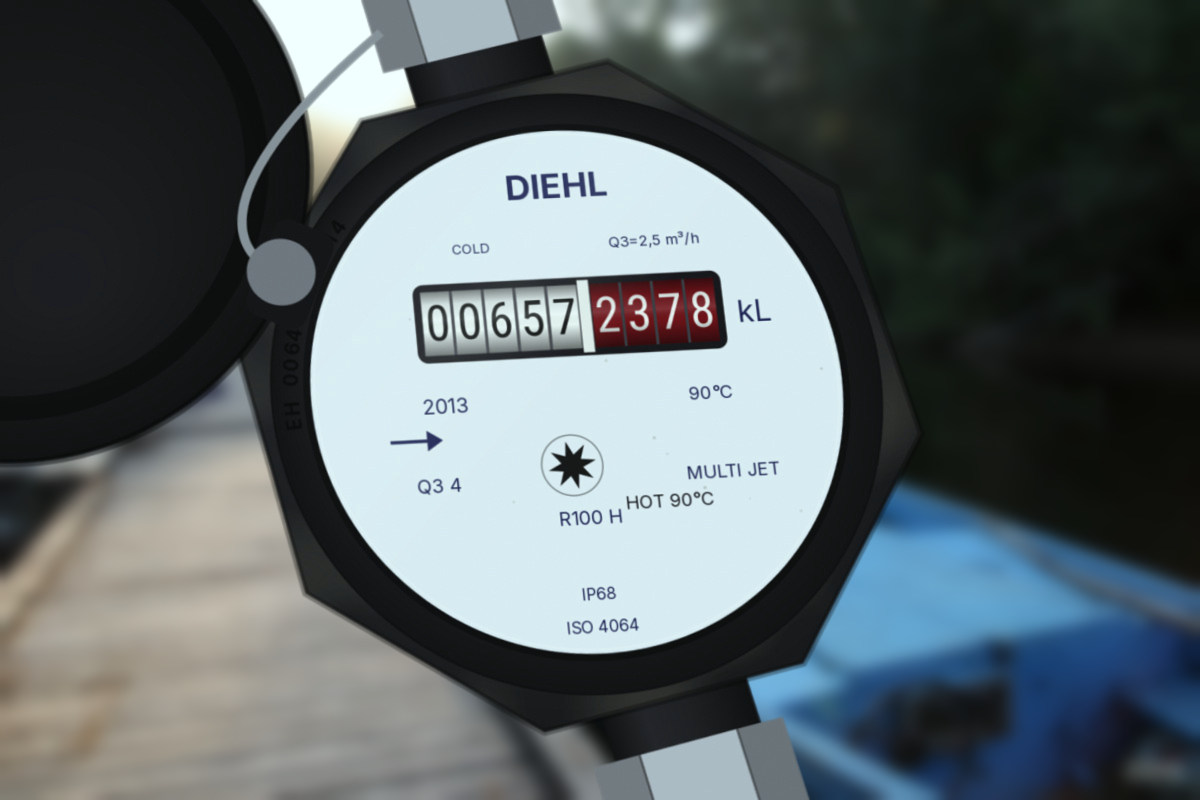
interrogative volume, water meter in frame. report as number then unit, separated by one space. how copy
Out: 657.2378 kL
